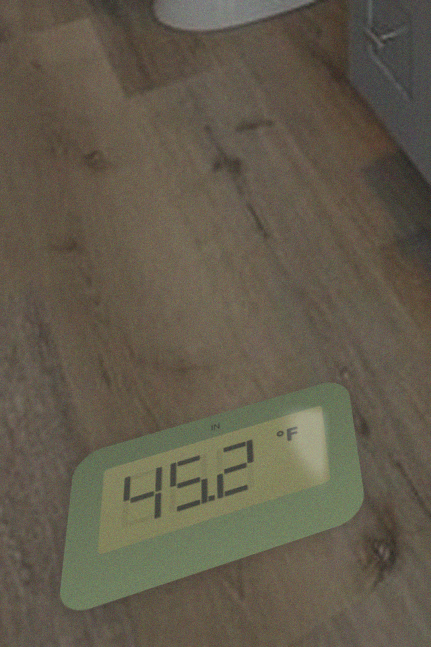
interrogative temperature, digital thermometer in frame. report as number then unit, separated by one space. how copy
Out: 45.2 °F
